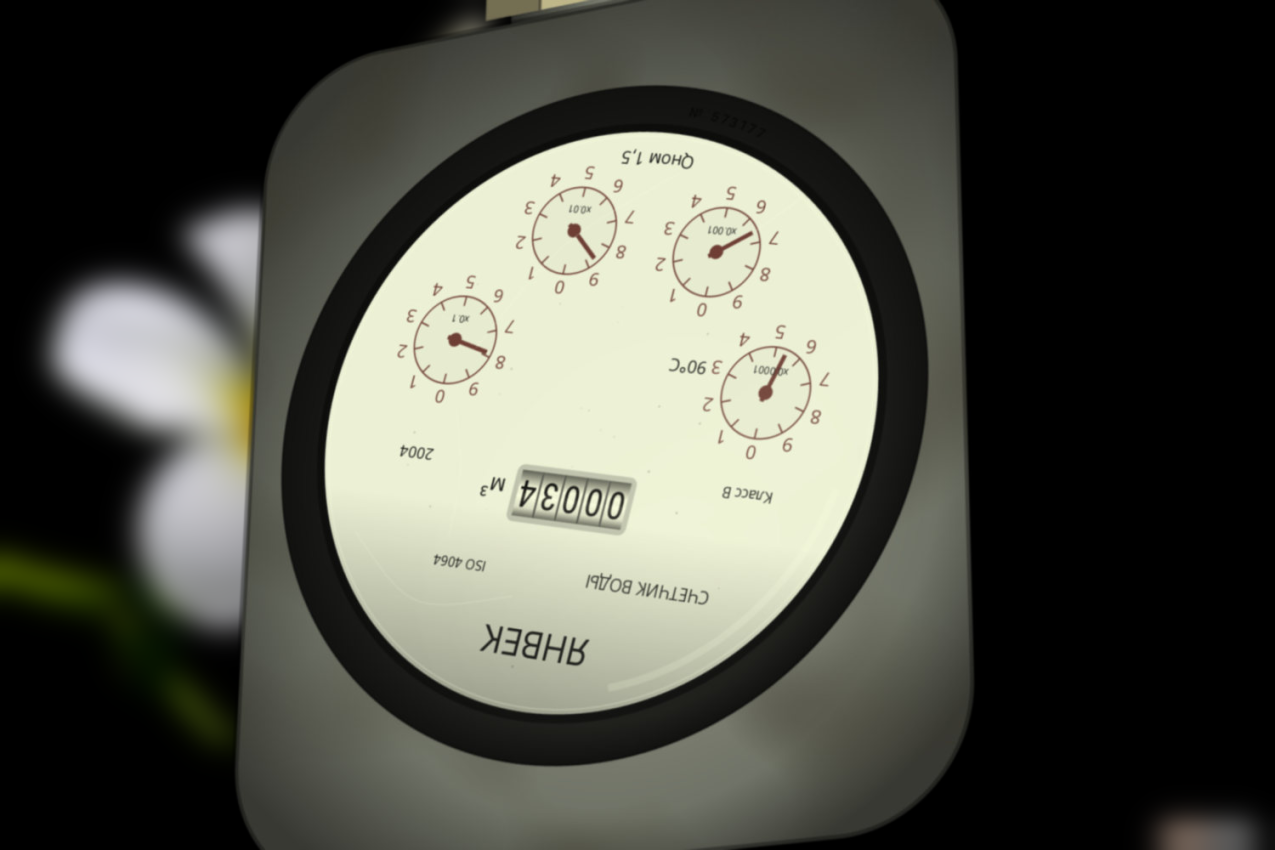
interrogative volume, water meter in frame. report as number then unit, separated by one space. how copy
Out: 34.7865 m³
